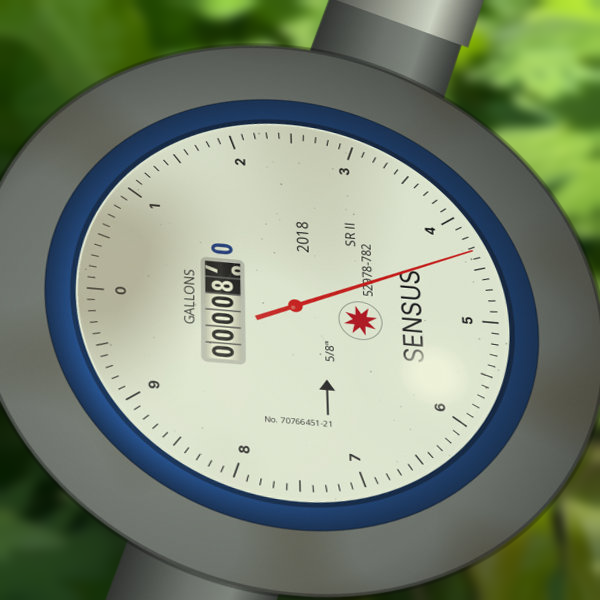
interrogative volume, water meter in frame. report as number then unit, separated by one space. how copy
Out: 874.3 gal
